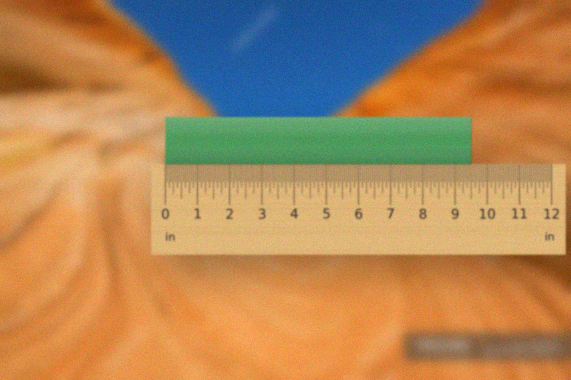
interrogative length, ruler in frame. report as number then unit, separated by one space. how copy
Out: 9.5 in
